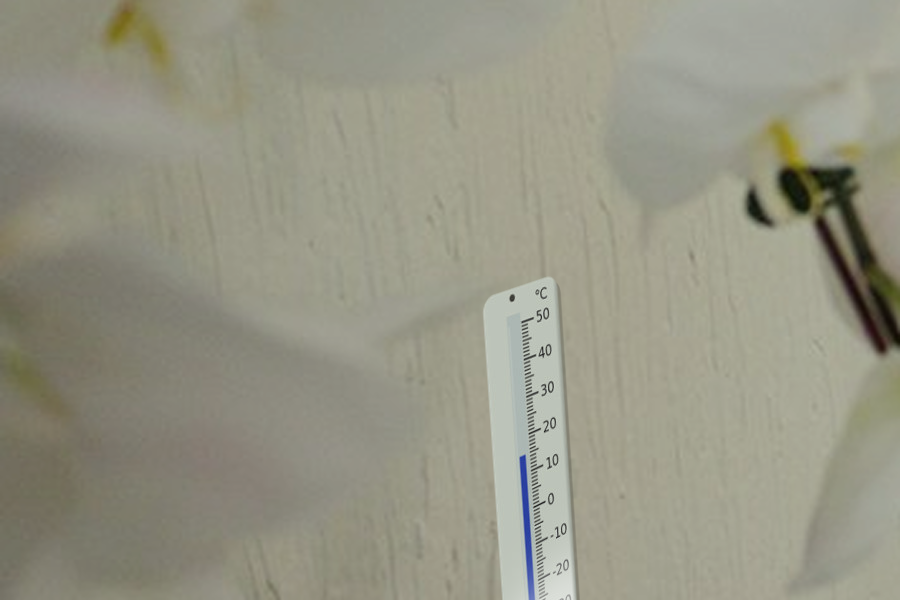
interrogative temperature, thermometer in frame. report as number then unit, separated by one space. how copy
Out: 15 °C
